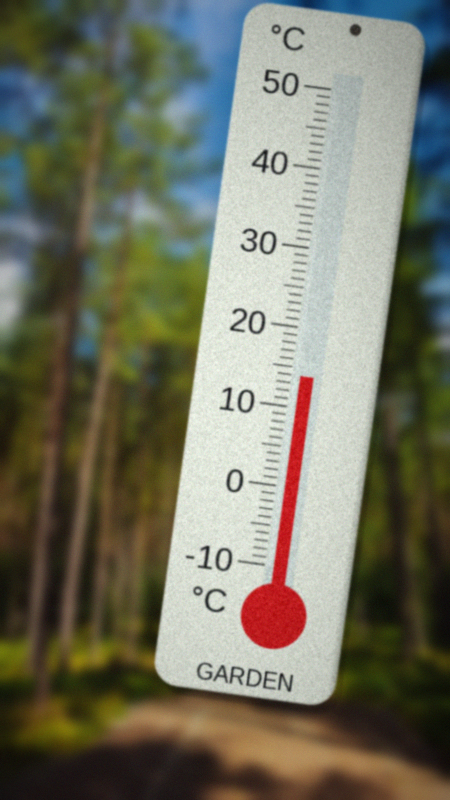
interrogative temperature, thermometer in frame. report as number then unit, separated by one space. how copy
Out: 14 °C
